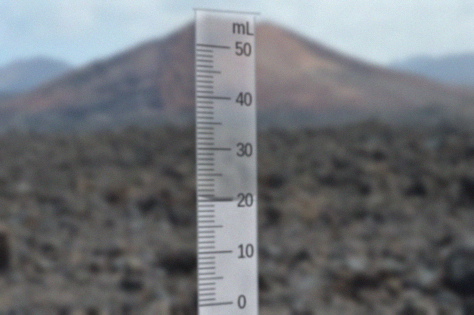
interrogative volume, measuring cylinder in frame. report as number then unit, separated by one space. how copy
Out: 20 mL
